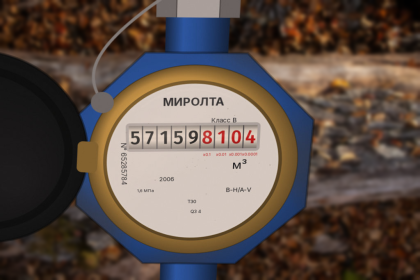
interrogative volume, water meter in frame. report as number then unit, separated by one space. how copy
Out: 57159.8104 m³
